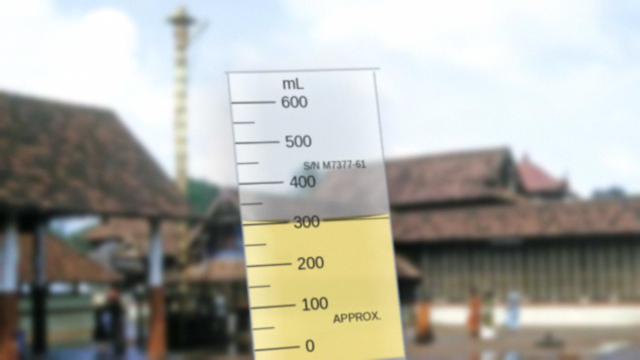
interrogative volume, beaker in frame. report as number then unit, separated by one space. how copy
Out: 300 mL
